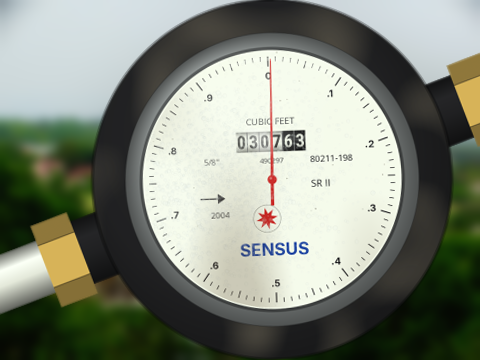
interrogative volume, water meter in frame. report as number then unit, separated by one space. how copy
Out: 30763.00 ft³
